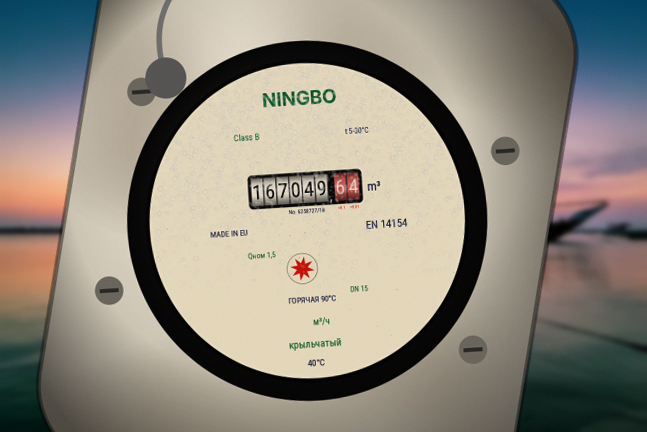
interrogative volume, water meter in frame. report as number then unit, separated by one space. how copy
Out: 167049.64 m³
